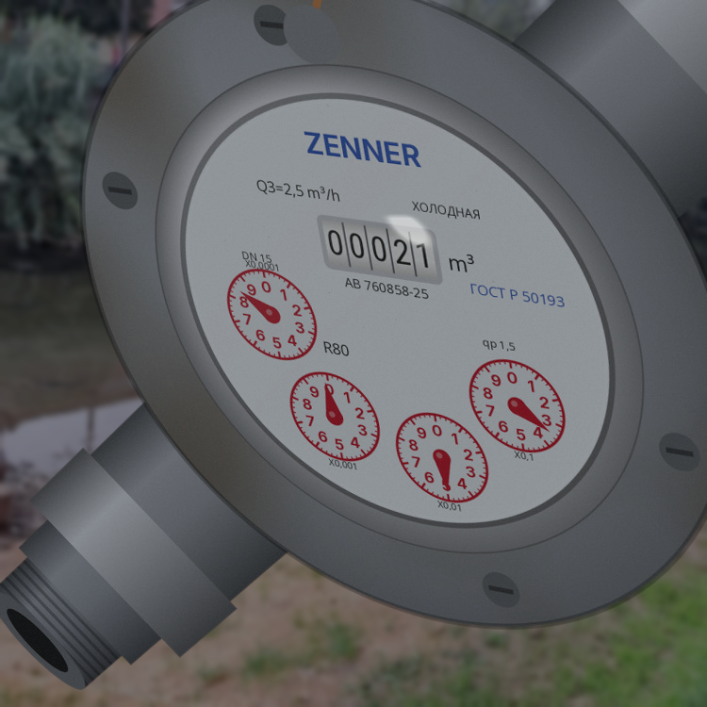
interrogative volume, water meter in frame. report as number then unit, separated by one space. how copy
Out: 21.3498 m³
